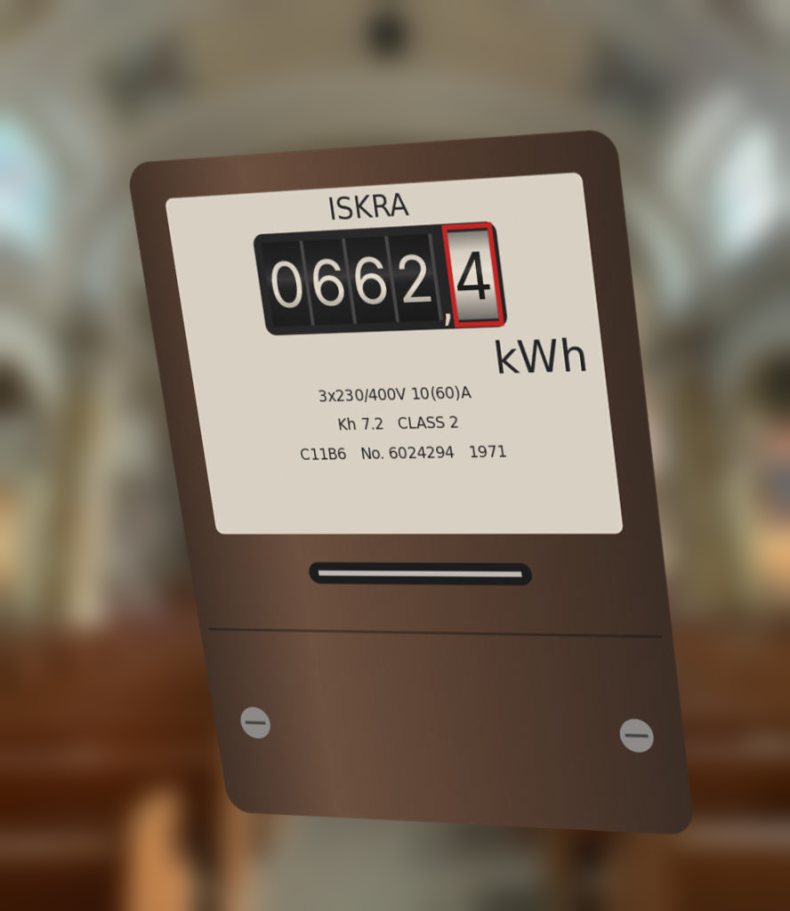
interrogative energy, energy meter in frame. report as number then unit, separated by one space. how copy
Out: 662.4 kWh
